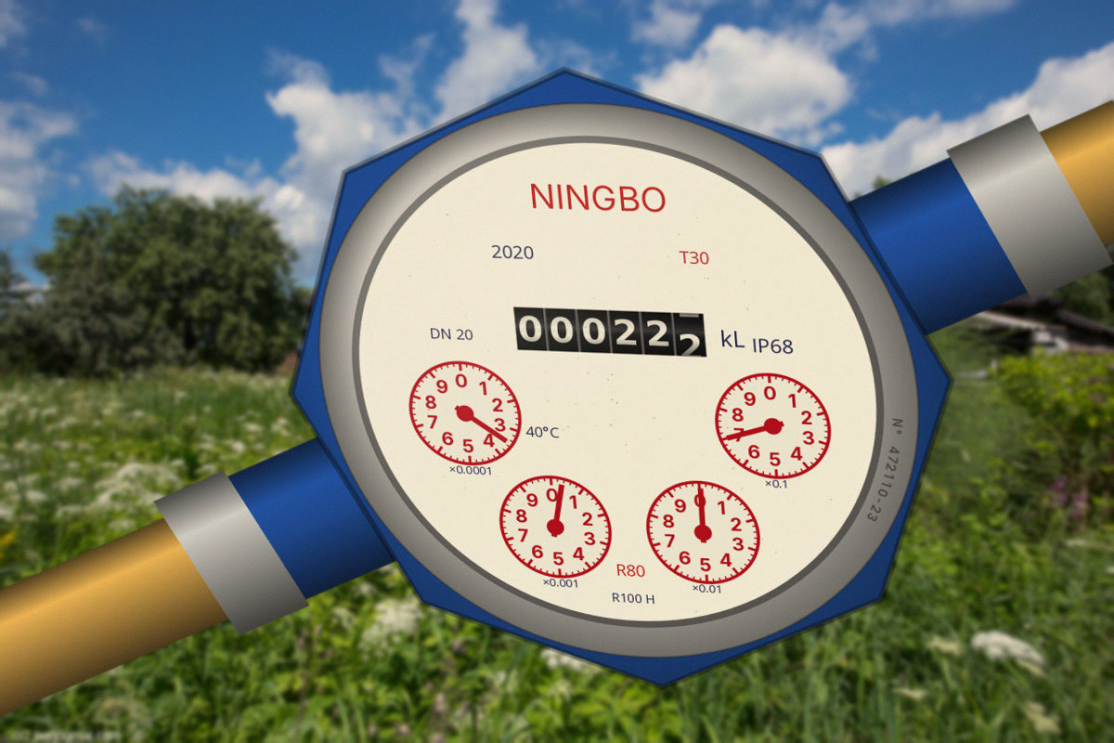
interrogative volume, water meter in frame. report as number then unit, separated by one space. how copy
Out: 221.7003 kL
